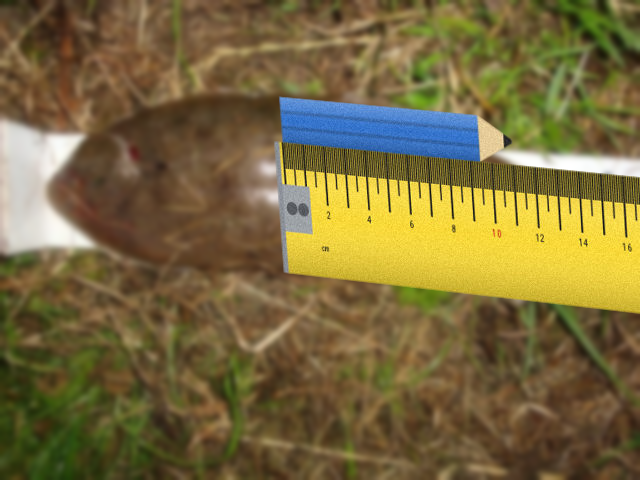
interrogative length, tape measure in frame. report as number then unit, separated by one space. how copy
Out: 11 cm
